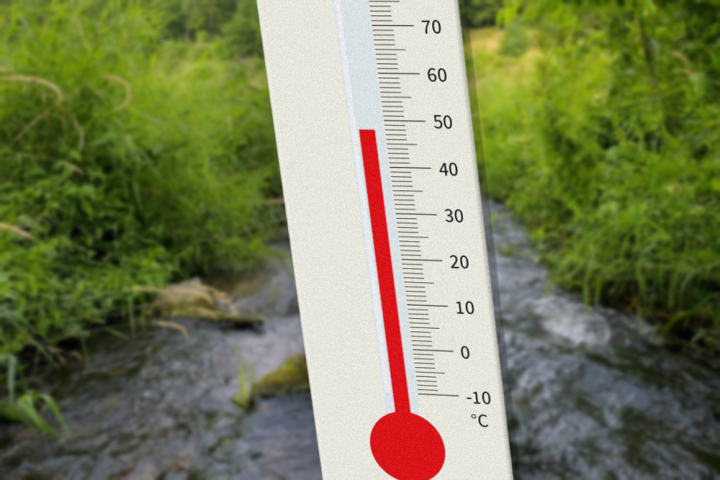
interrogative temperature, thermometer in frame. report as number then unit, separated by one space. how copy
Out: 48 °C
